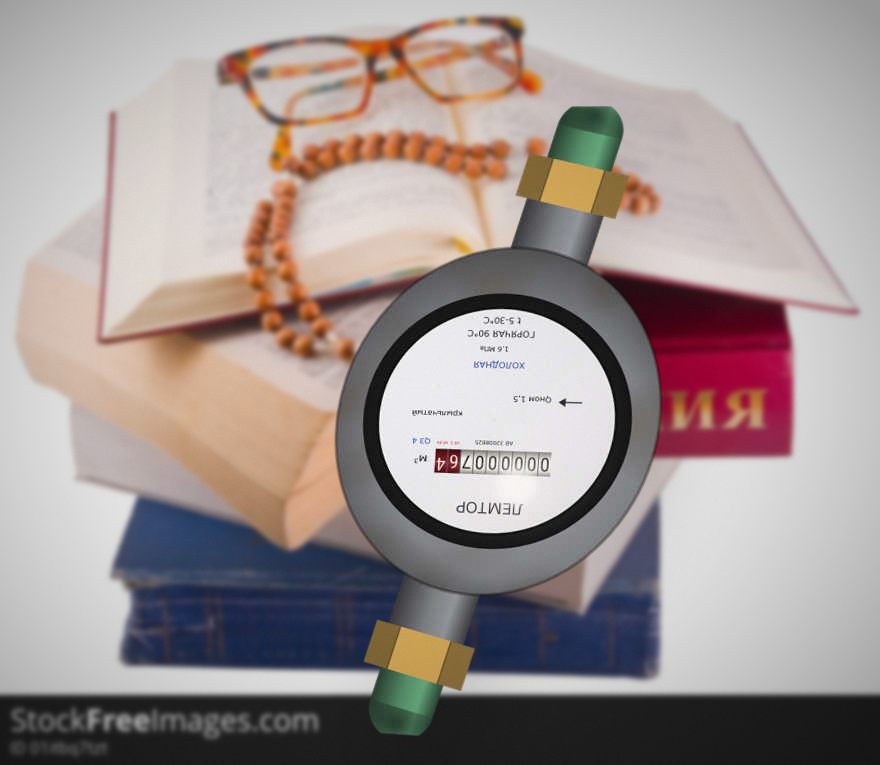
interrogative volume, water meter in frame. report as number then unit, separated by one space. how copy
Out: 7.64 m³
